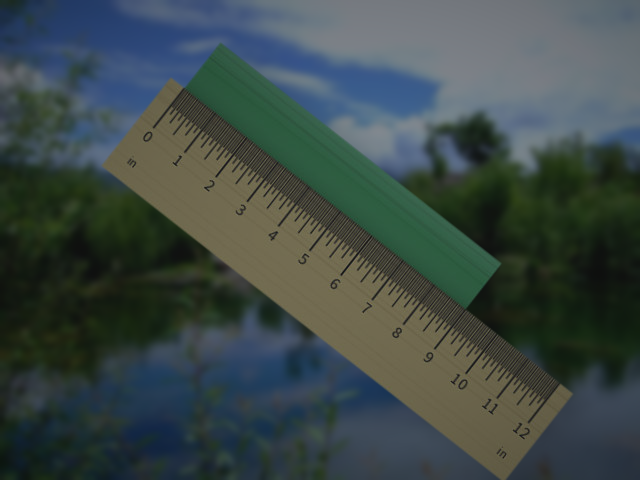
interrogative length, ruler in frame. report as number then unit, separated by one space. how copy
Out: 9 in
